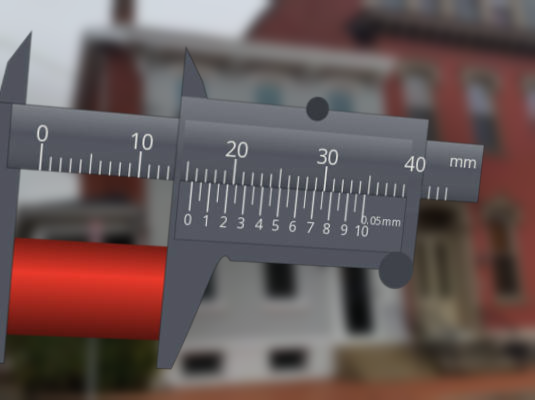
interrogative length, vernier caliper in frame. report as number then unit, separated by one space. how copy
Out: 15.6 mm
